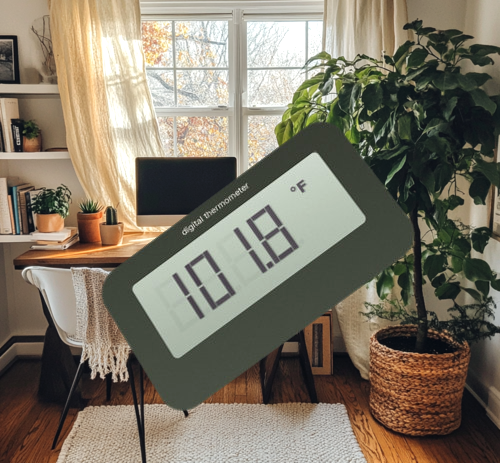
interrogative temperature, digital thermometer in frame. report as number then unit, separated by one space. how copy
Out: 101.8 °F
